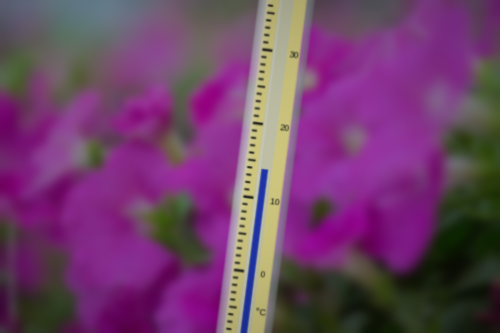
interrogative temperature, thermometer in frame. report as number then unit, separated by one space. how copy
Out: 14 °C
